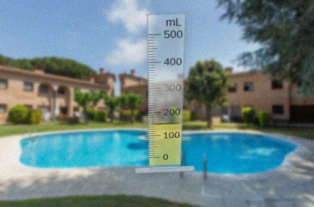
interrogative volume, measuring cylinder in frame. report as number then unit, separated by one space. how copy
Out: 150 mL
